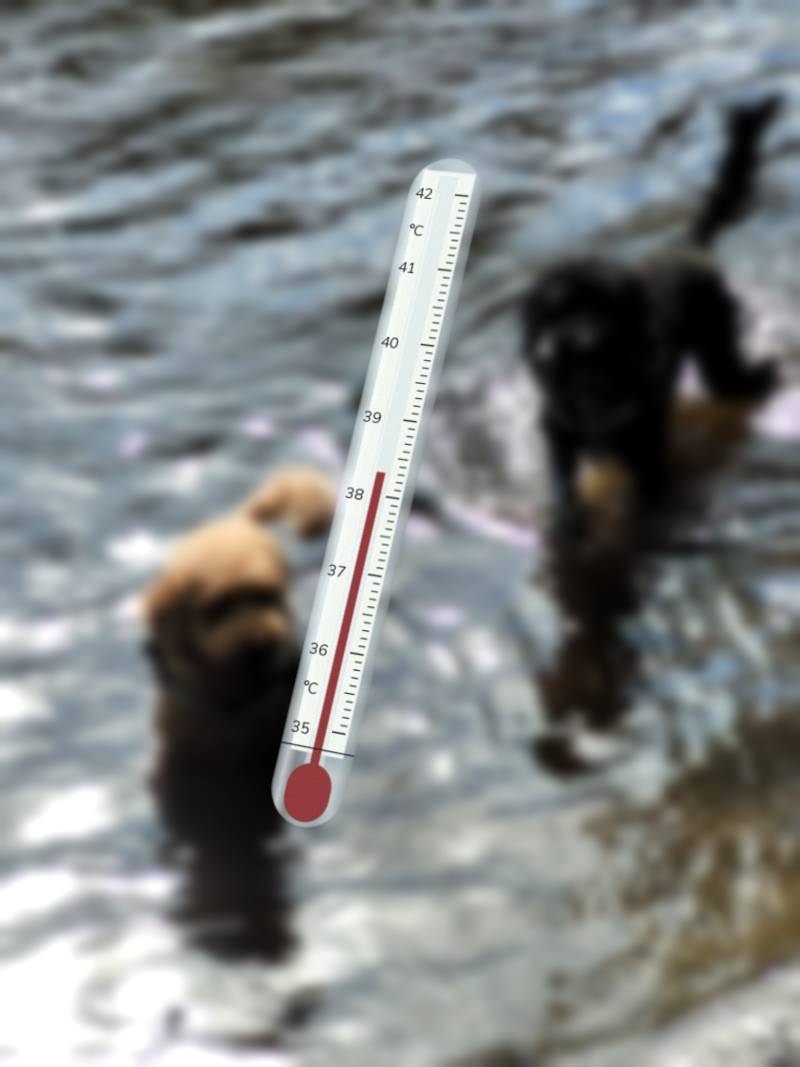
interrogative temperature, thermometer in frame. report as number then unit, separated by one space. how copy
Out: 38.3 °C
